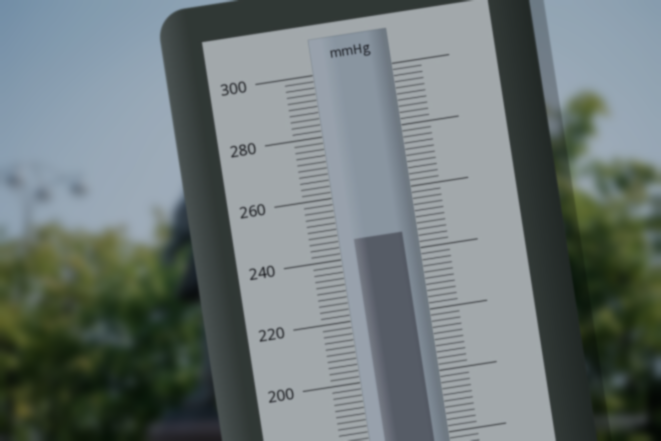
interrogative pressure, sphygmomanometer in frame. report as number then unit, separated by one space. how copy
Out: 246 mmHg
